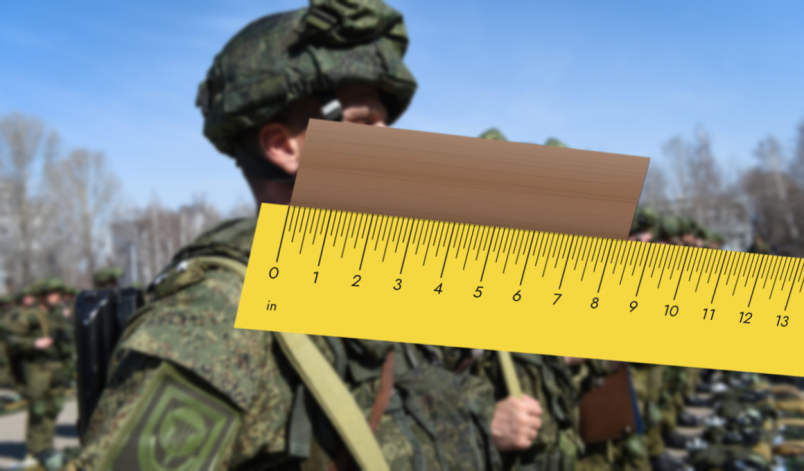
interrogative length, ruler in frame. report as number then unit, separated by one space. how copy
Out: 8.375 in
